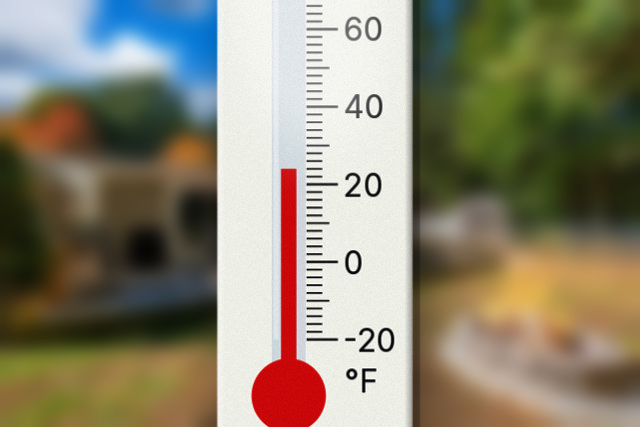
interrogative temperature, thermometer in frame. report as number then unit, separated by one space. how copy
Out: 24 °F
